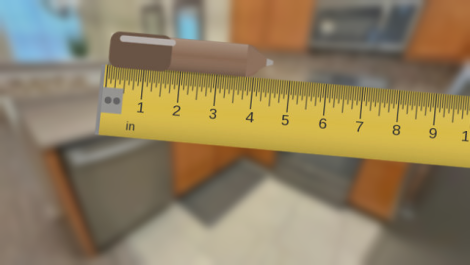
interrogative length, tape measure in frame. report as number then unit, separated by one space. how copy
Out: 4.5 in
